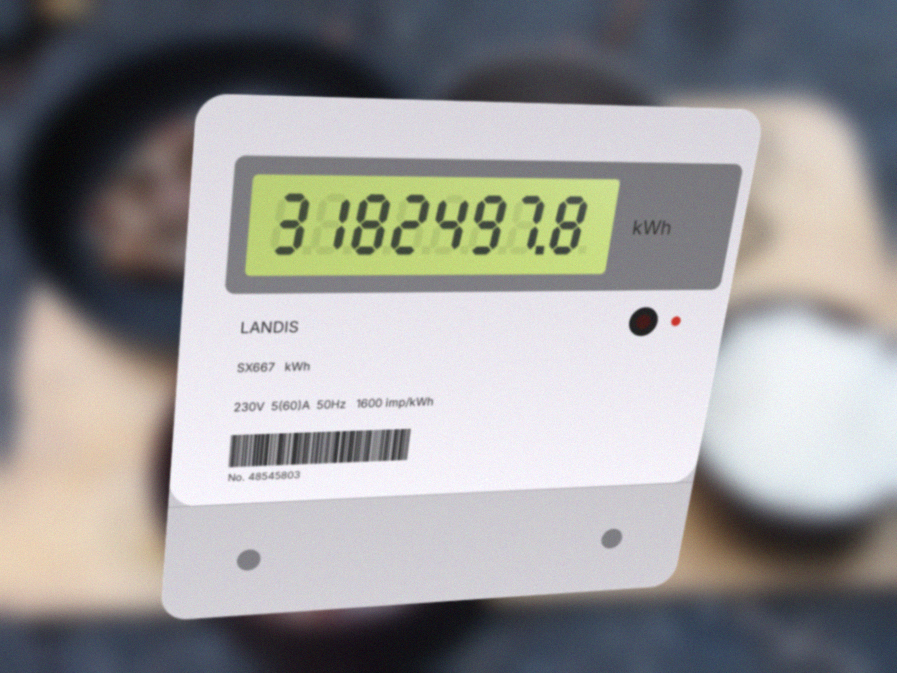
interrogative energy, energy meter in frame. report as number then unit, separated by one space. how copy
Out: 3182497.8 kWh
